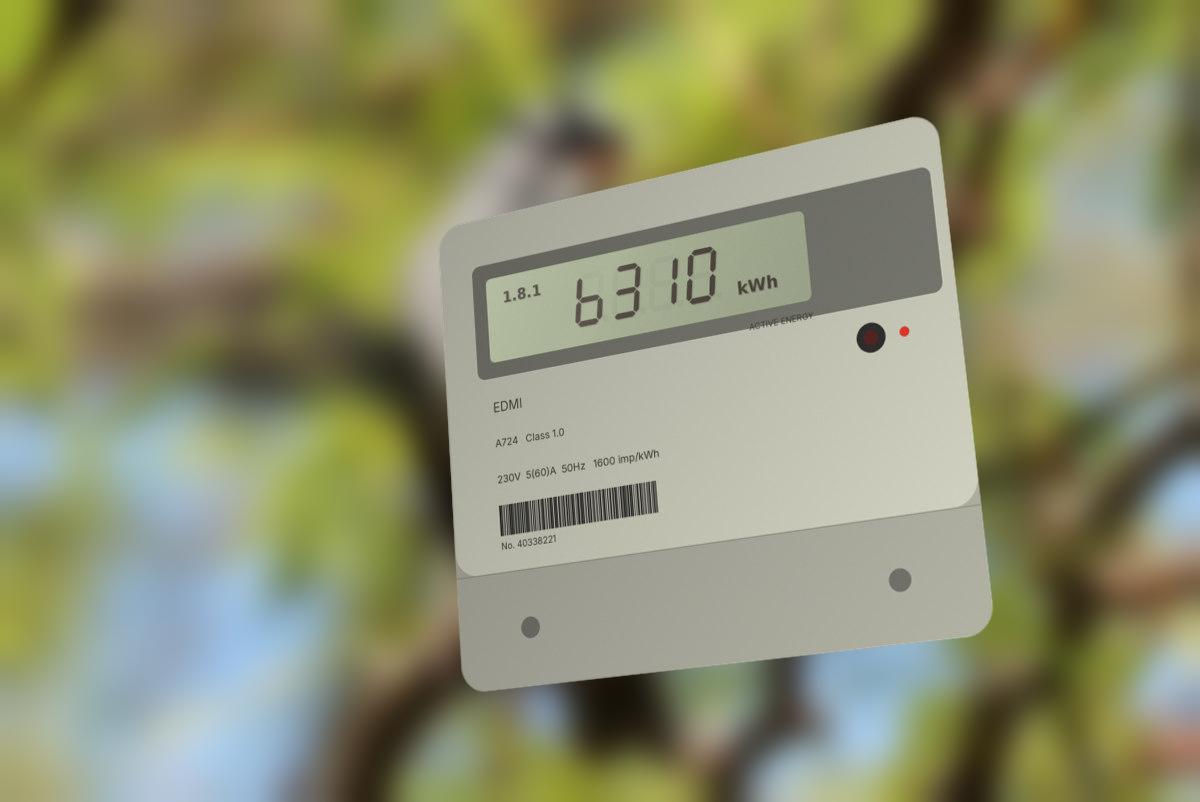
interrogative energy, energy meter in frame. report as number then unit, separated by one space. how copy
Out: 6310 kWh
